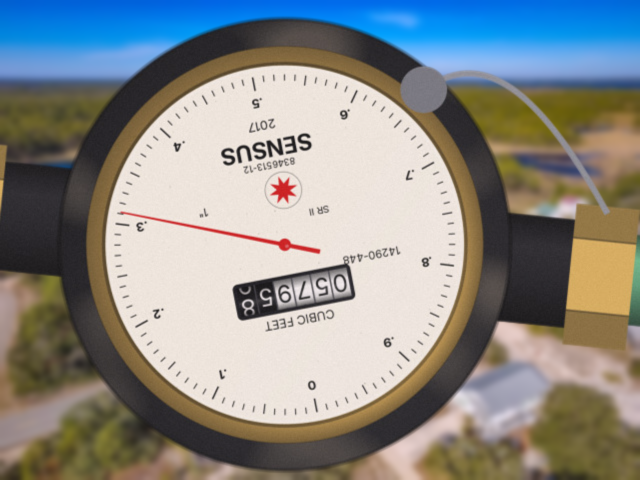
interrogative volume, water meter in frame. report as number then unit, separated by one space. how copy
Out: 57958.31 ft³
